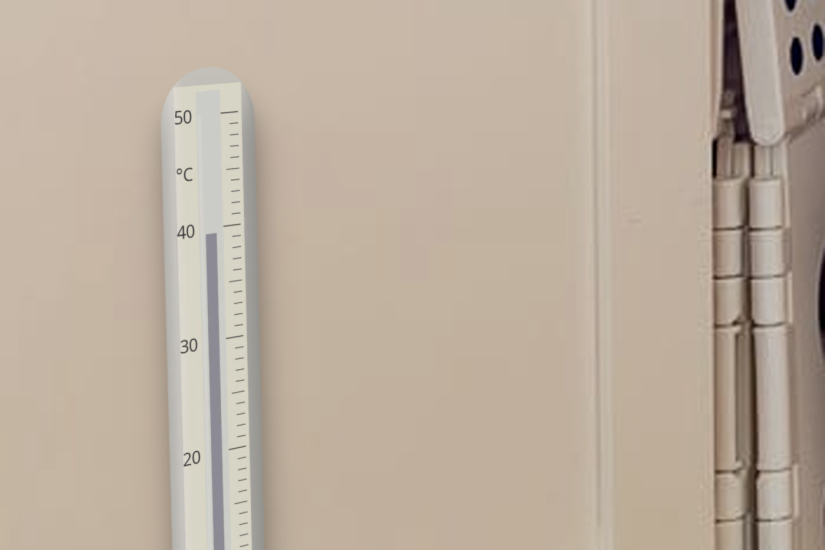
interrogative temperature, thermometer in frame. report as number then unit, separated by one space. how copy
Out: 39.5 °C
